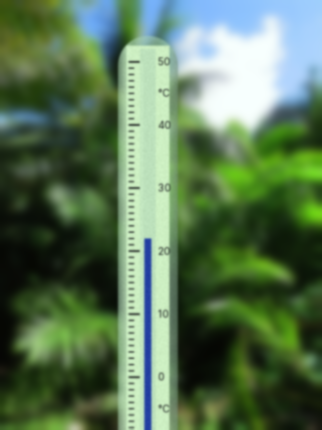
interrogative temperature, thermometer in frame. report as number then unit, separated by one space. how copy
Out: 22 °C
